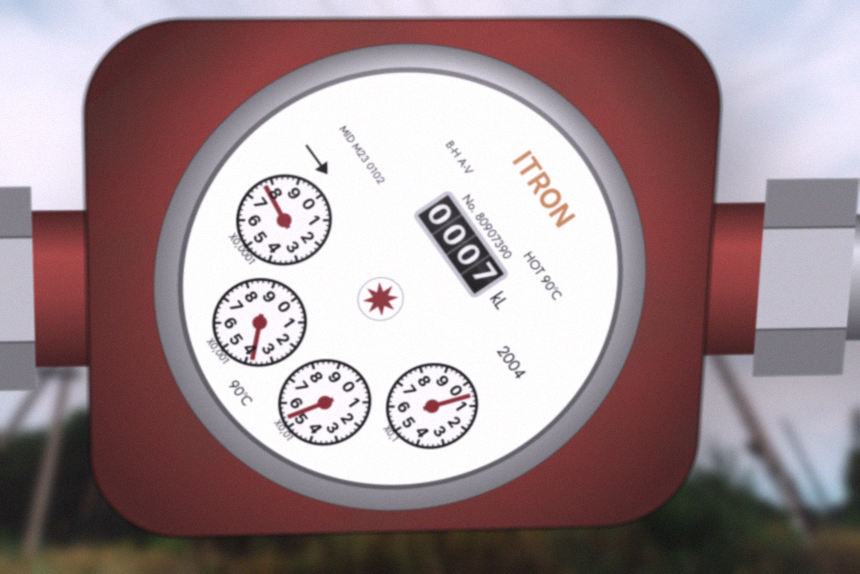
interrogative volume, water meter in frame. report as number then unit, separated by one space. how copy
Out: 7.0537 kL
